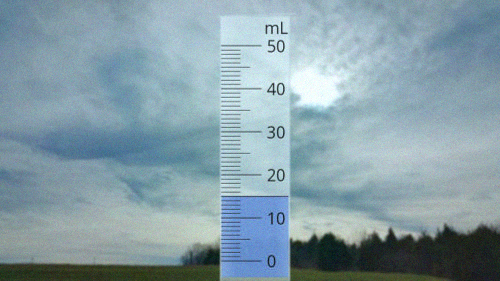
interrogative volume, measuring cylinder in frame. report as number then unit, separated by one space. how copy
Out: 15 mL
